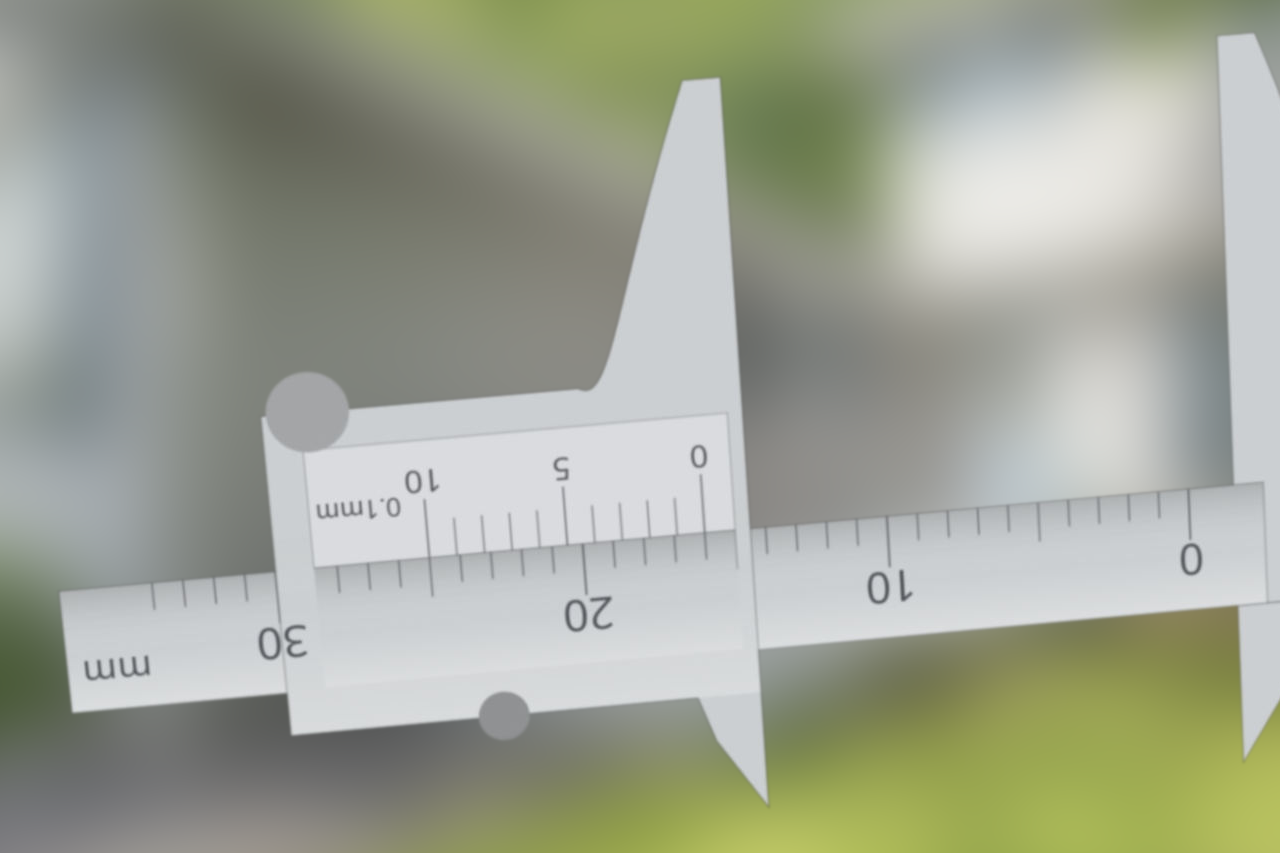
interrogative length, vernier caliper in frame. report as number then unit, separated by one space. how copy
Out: 16.0 mm
